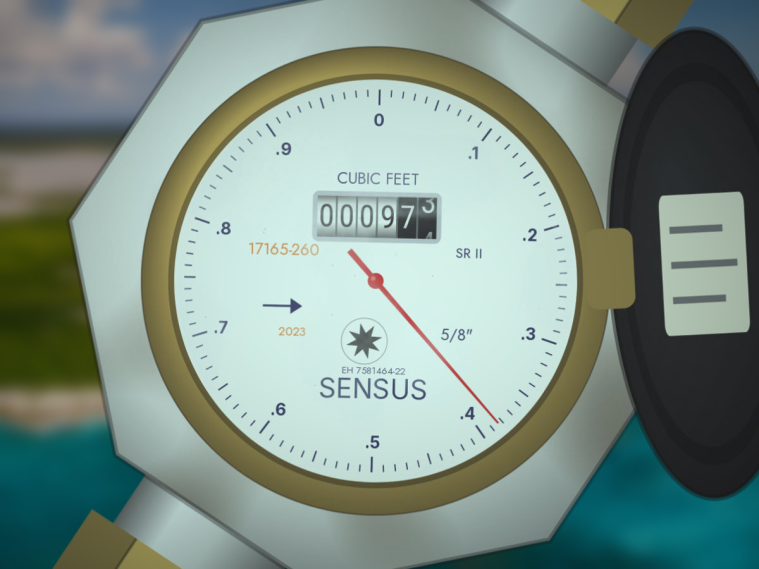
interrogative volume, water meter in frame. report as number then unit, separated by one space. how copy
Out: 973.38 ft³
